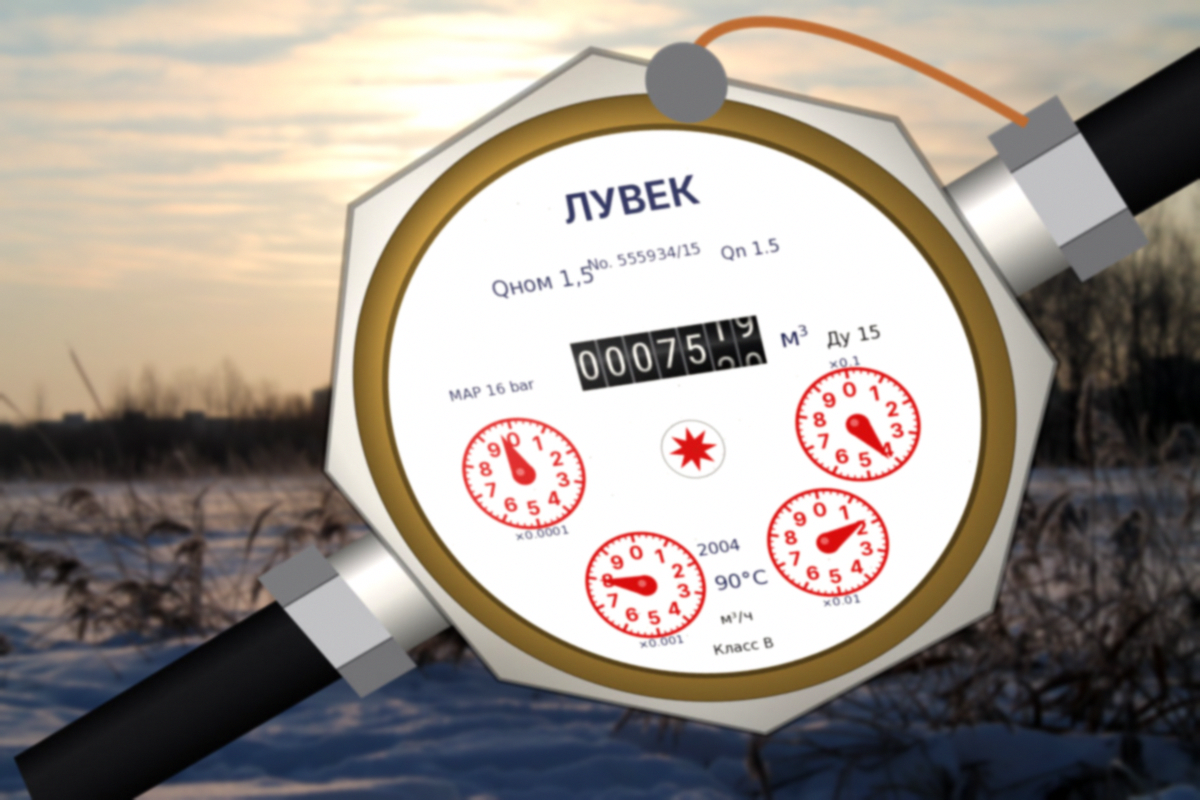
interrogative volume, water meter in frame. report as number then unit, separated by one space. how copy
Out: 7519.4179 m³
